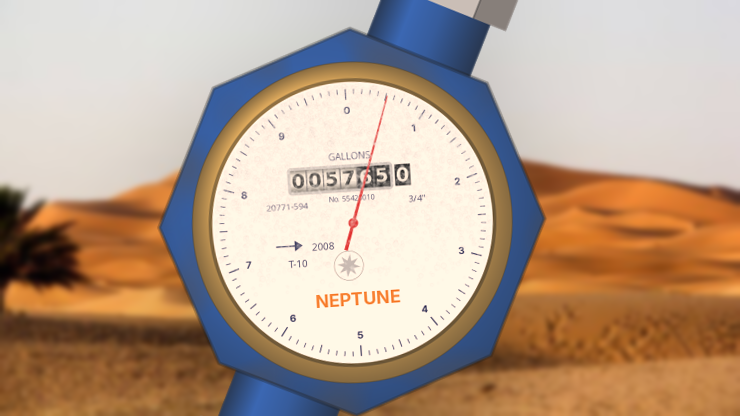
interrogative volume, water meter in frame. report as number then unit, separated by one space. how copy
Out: 57650.5 gal
